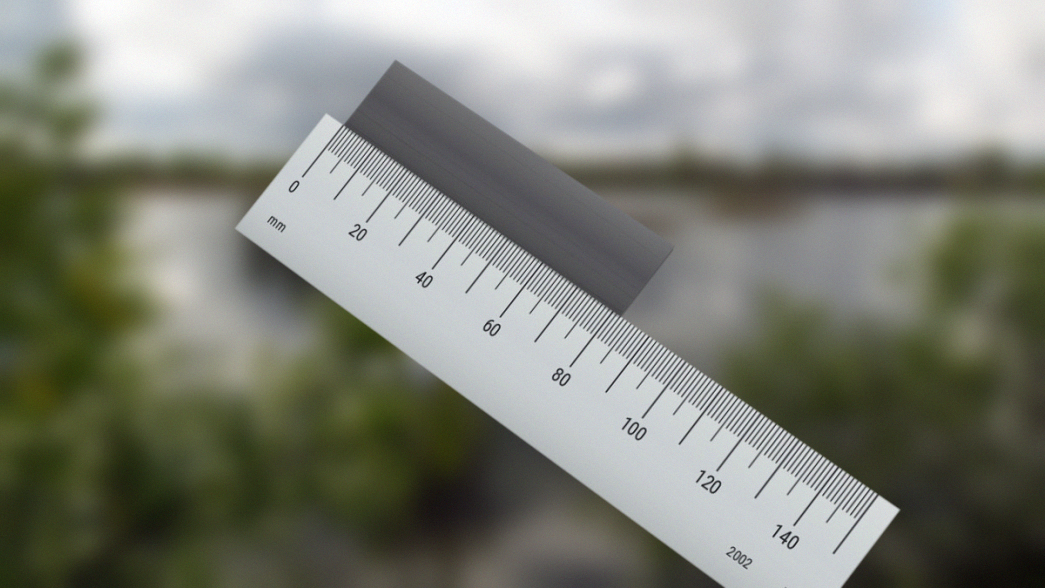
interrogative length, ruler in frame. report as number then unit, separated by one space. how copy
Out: 82 mm
